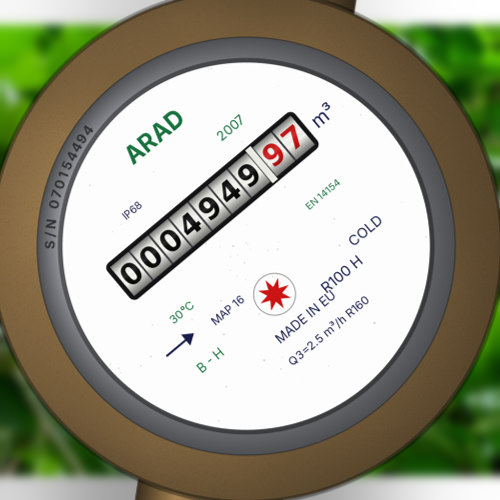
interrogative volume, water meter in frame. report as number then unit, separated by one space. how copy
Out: 4949.97 m³
